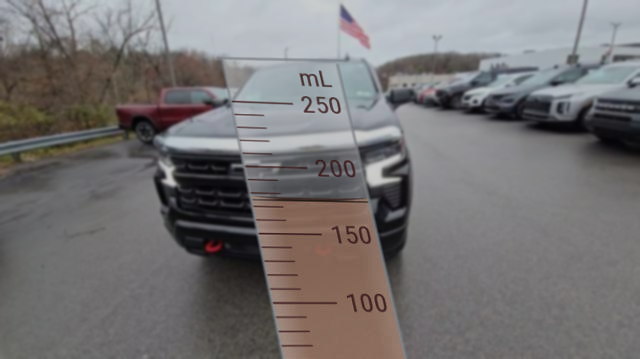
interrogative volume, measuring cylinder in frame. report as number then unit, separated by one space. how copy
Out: 175 mL
